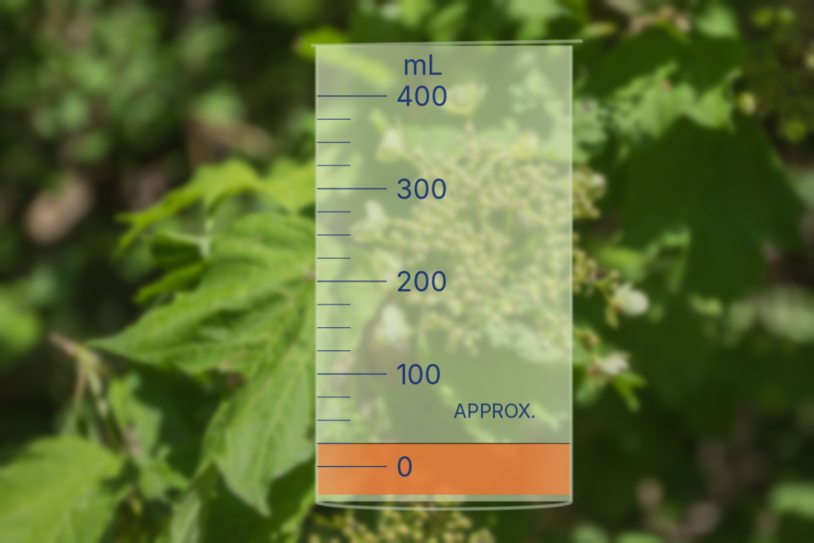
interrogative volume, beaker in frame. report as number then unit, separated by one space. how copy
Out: 25 mL
